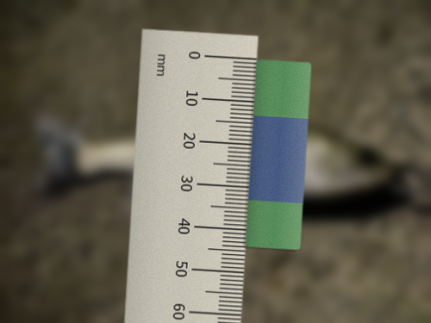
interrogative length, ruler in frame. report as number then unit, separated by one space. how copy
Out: 44 mm
